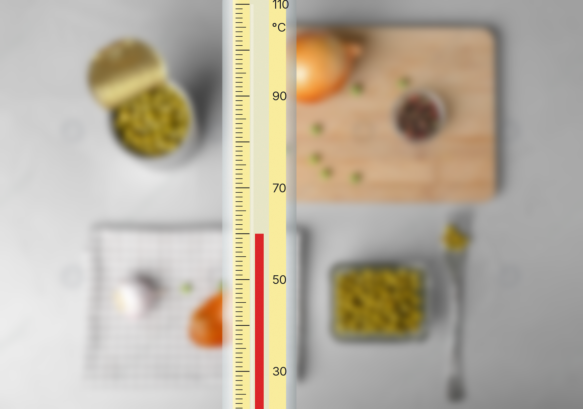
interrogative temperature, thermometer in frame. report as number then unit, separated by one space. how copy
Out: 60 °C
